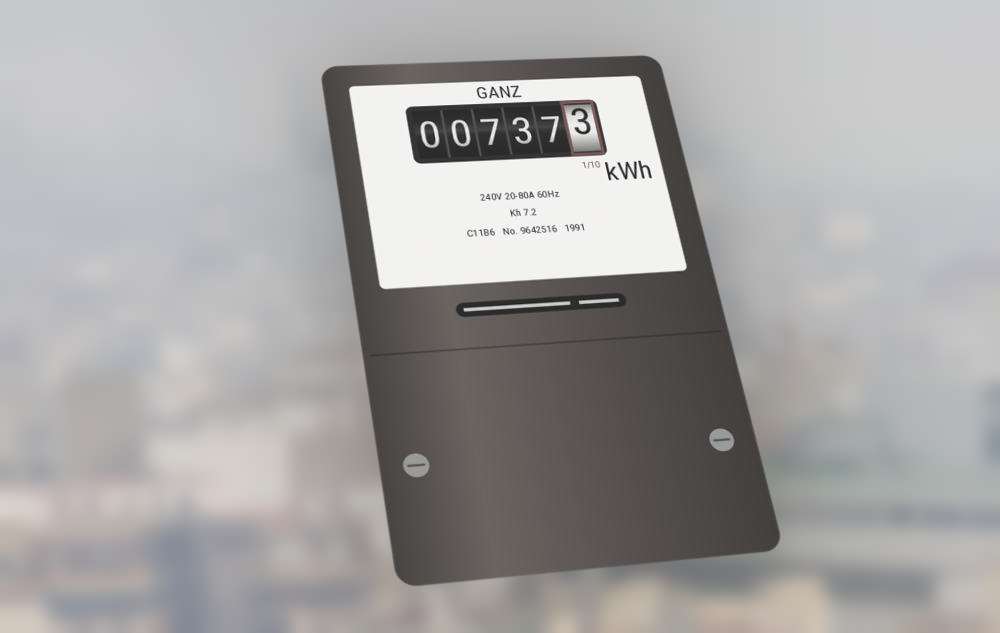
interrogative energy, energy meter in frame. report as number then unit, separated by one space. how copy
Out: 737.3 kWh
